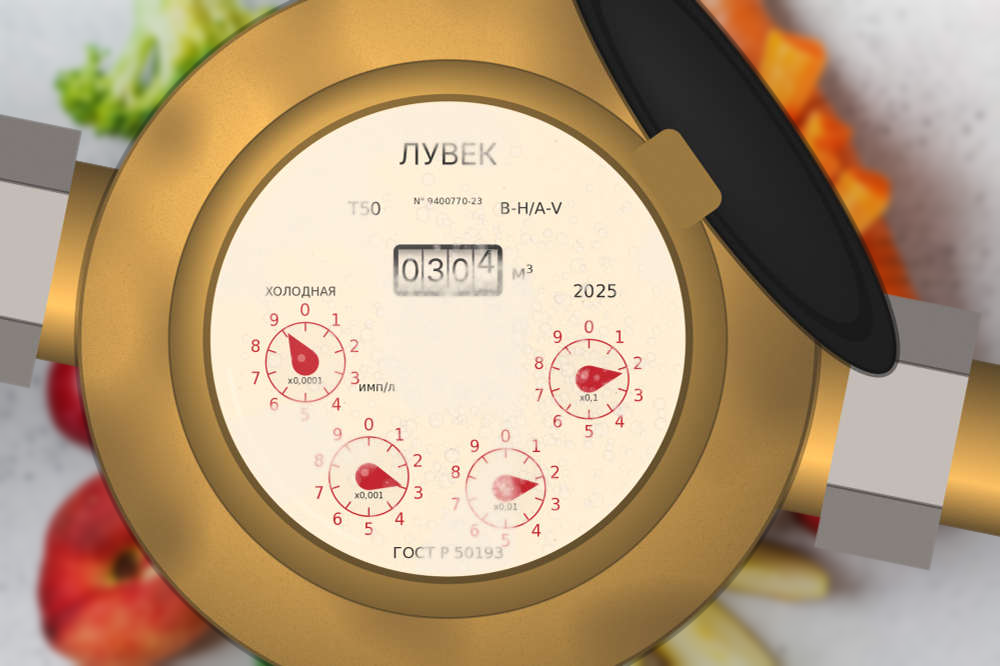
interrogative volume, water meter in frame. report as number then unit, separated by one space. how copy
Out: 304.2229 m³
